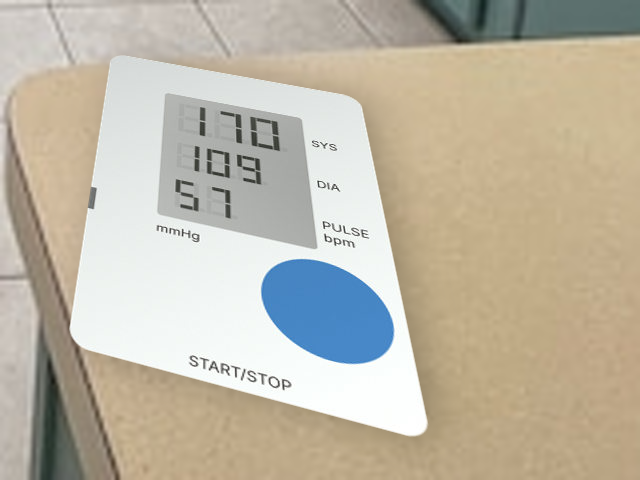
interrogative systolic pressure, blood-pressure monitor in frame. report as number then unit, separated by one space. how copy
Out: 170 mmHg
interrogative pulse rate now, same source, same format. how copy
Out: 57 bpm
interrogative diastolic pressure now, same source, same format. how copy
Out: 109 mmHg
